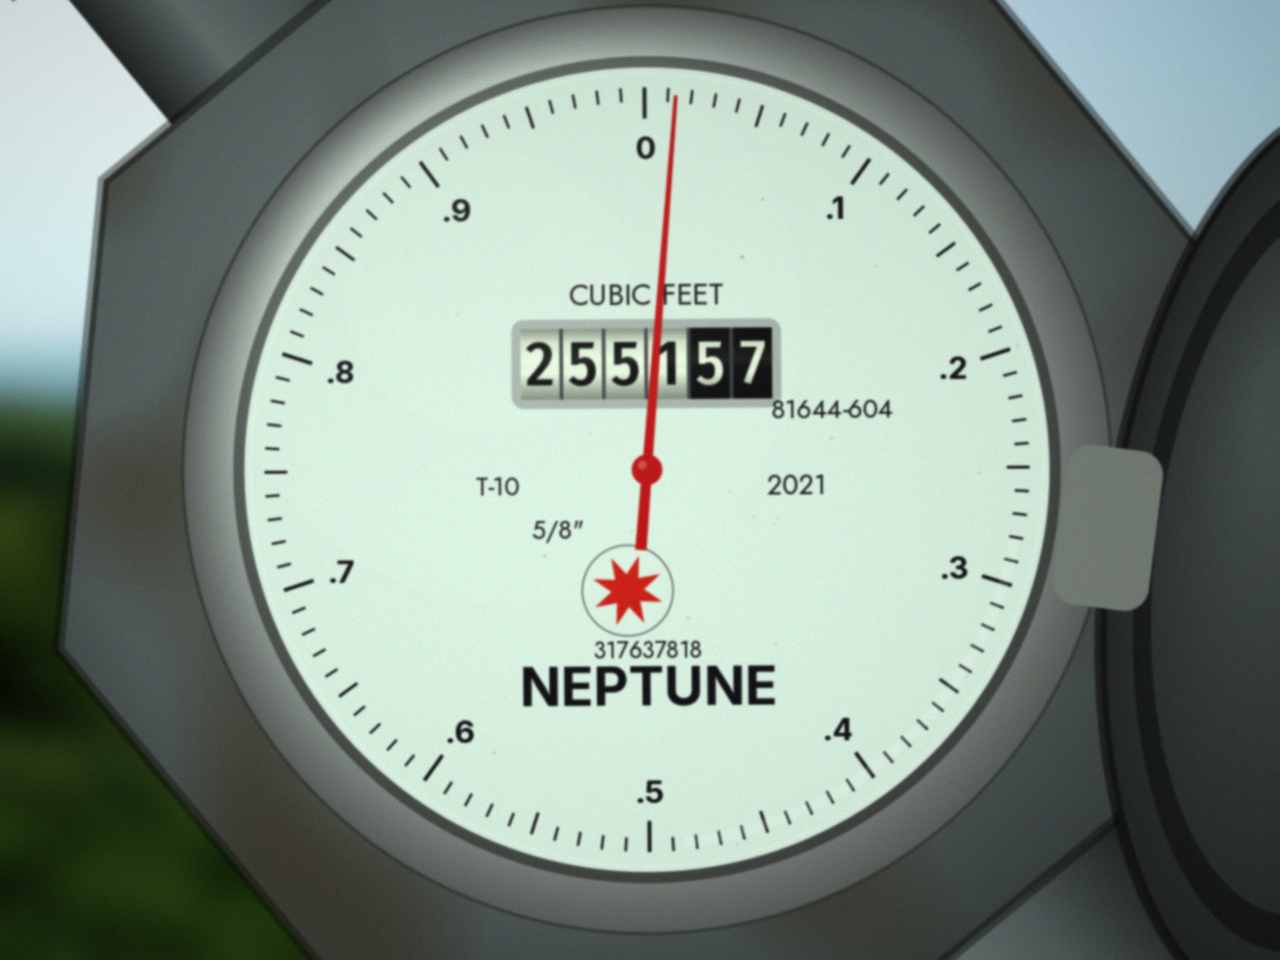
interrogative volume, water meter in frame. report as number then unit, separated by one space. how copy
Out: 255157.01 ft³
